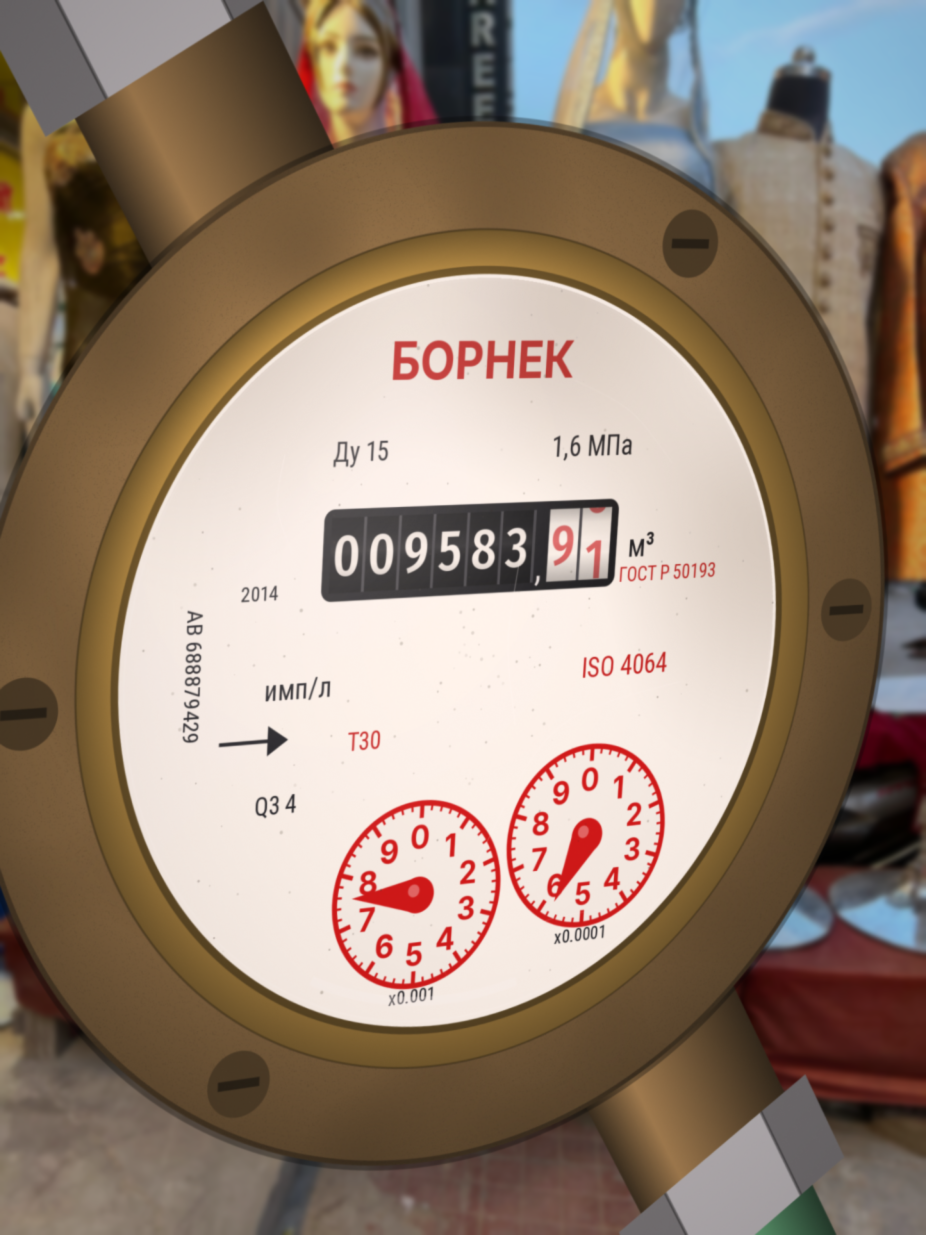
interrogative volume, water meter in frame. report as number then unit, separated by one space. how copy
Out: 9583.9075 m³
